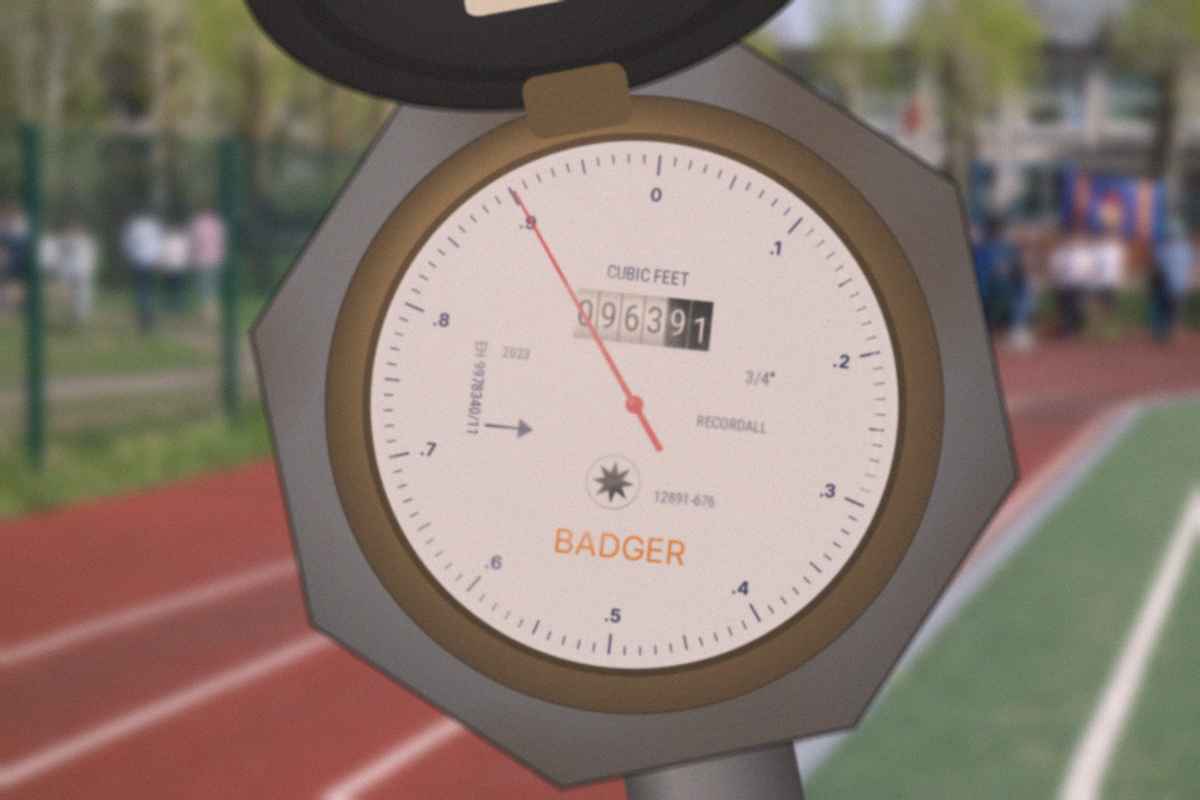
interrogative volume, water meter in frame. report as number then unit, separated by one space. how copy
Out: 96390.90 ft³
